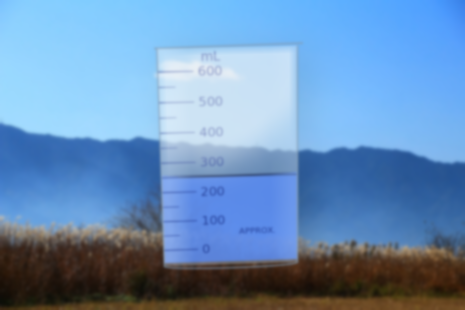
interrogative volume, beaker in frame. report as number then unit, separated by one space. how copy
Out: 250 mL
